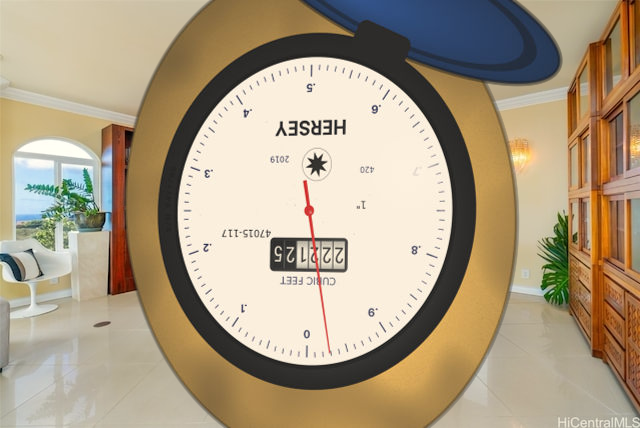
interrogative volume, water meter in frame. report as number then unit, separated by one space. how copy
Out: 222124.97 ft³
